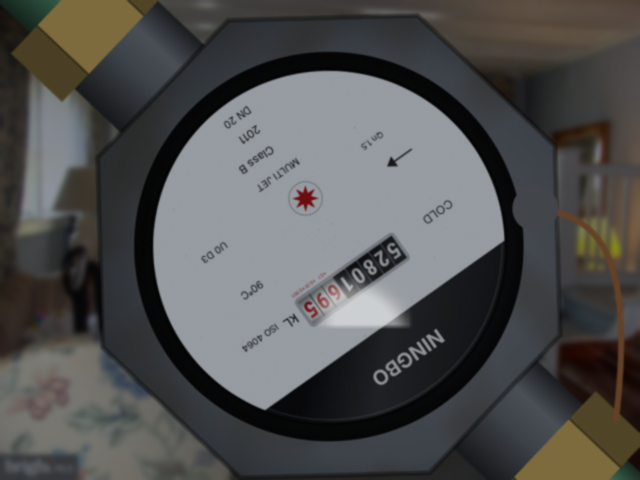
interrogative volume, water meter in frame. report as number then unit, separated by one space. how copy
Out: 52801.695 kL
